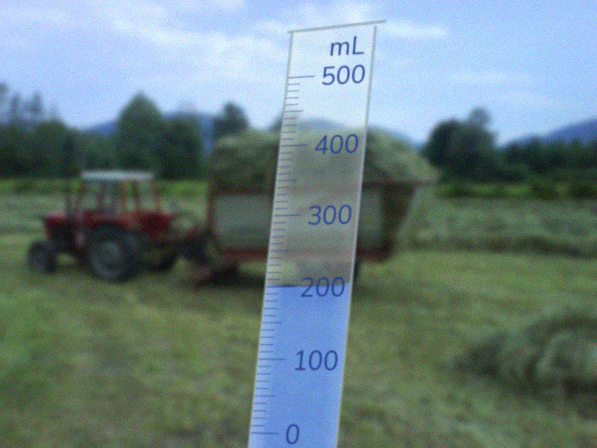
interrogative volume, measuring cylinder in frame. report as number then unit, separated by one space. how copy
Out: 200 mL
